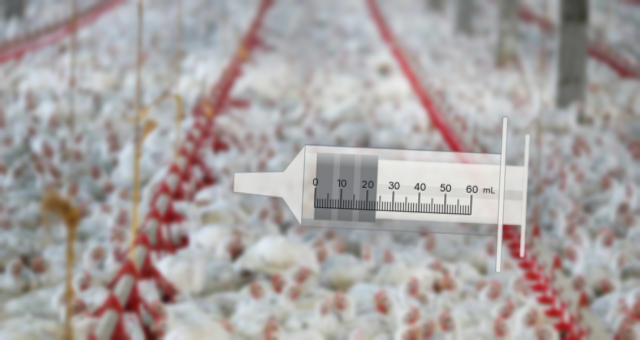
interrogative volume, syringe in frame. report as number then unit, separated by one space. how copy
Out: 0 mL
